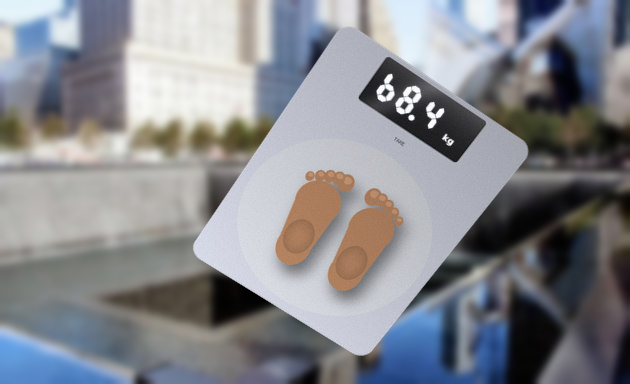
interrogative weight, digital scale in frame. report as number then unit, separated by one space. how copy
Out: 68.4 kg
